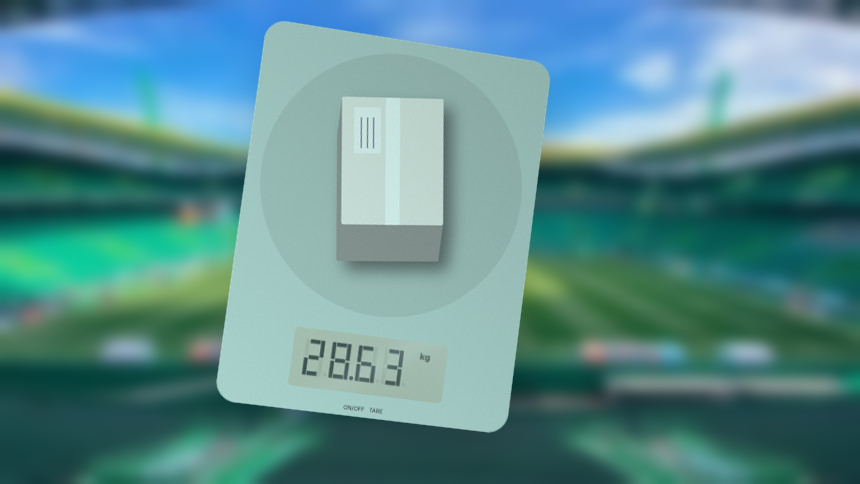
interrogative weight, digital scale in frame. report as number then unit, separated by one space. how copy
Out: 28.63 kg
